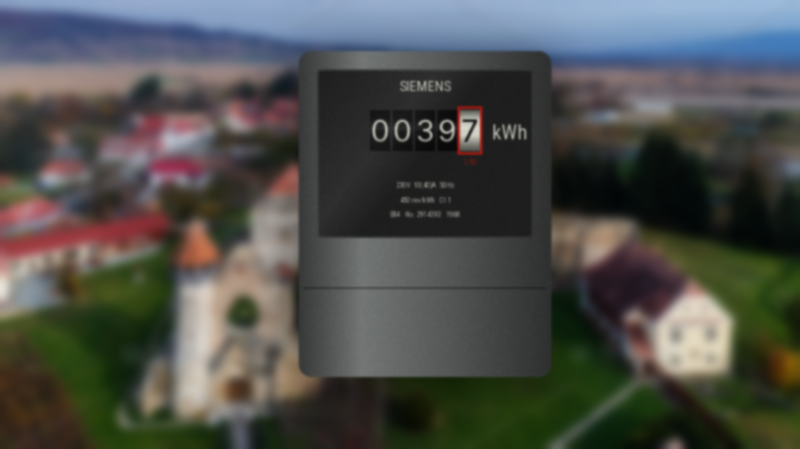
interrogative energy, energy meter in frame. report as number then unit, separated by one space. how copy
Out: 39.7 kWh
